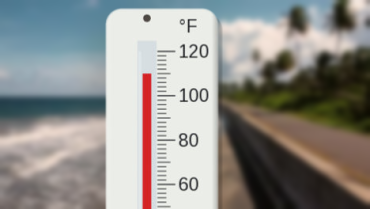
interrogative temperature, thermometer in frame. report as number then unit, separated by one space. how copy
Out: 110 °F
